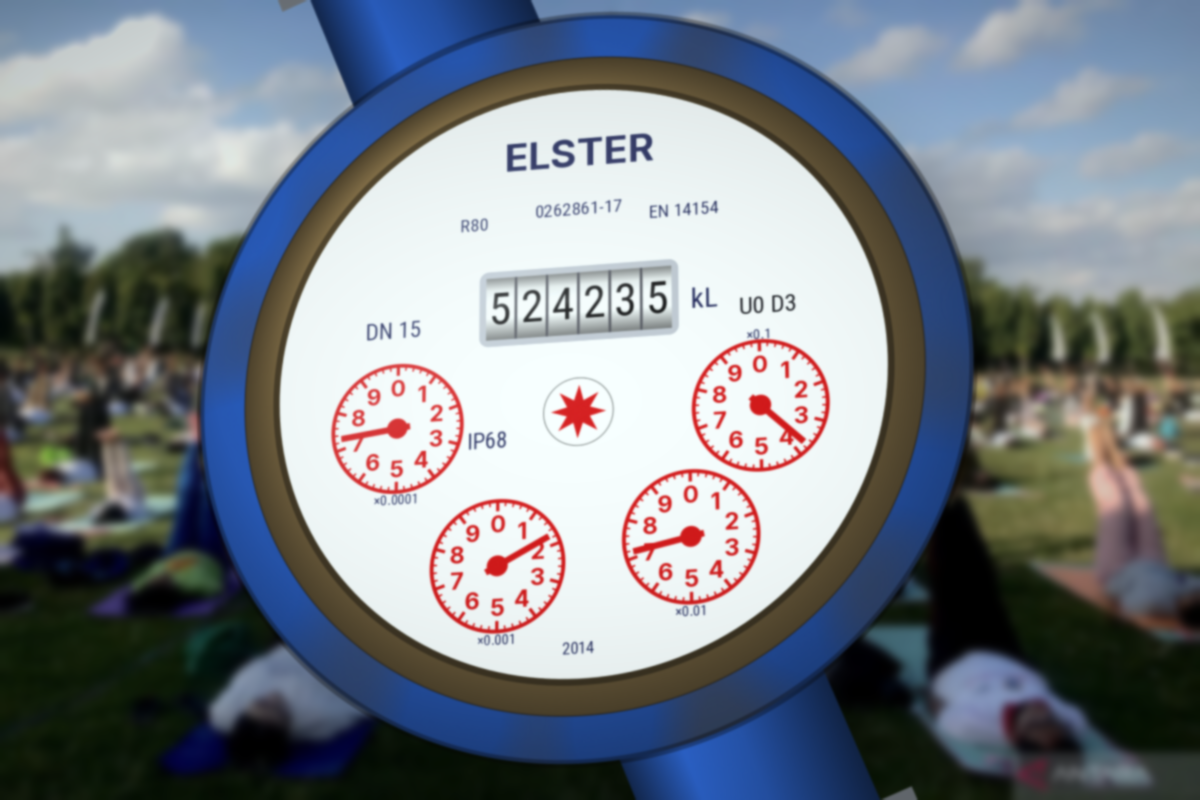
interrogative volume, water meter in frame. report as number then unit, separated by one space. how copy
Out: 524235.3717 kL
